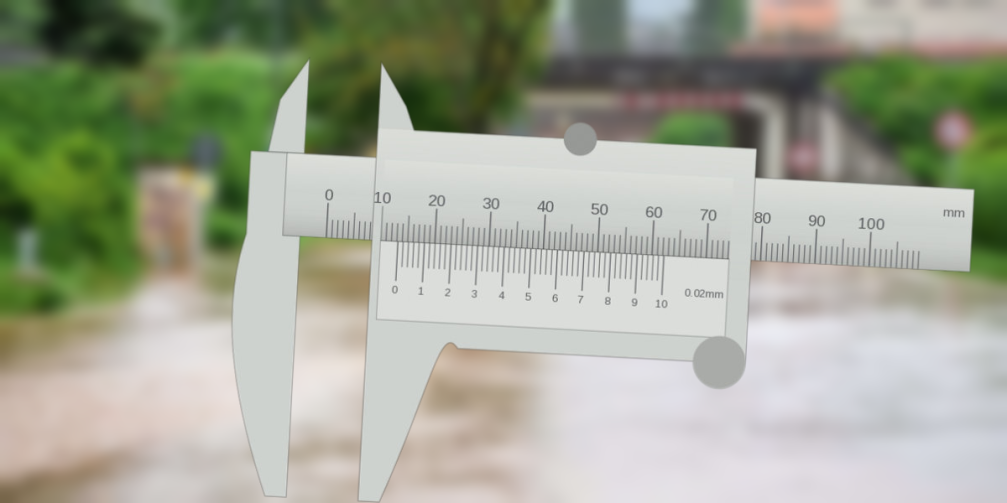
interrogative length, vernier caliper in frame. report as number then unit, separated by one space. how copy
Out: 13.2 mm
